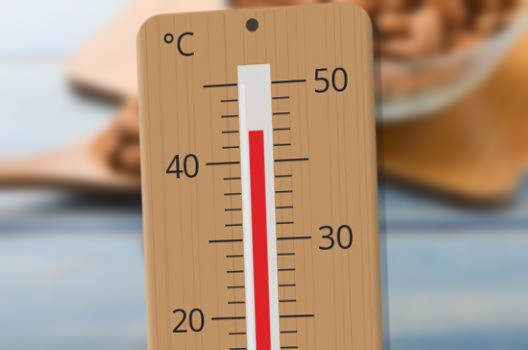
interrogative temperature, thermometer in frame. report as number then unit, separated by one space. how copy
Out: 44 °C
